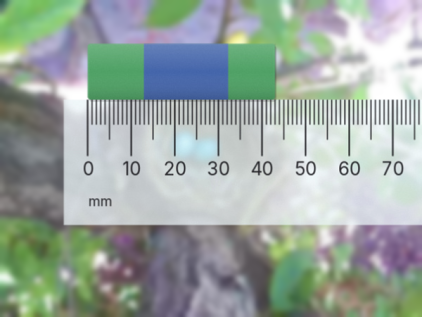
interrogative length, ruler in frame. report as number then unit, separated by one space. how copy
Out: 43 mm
